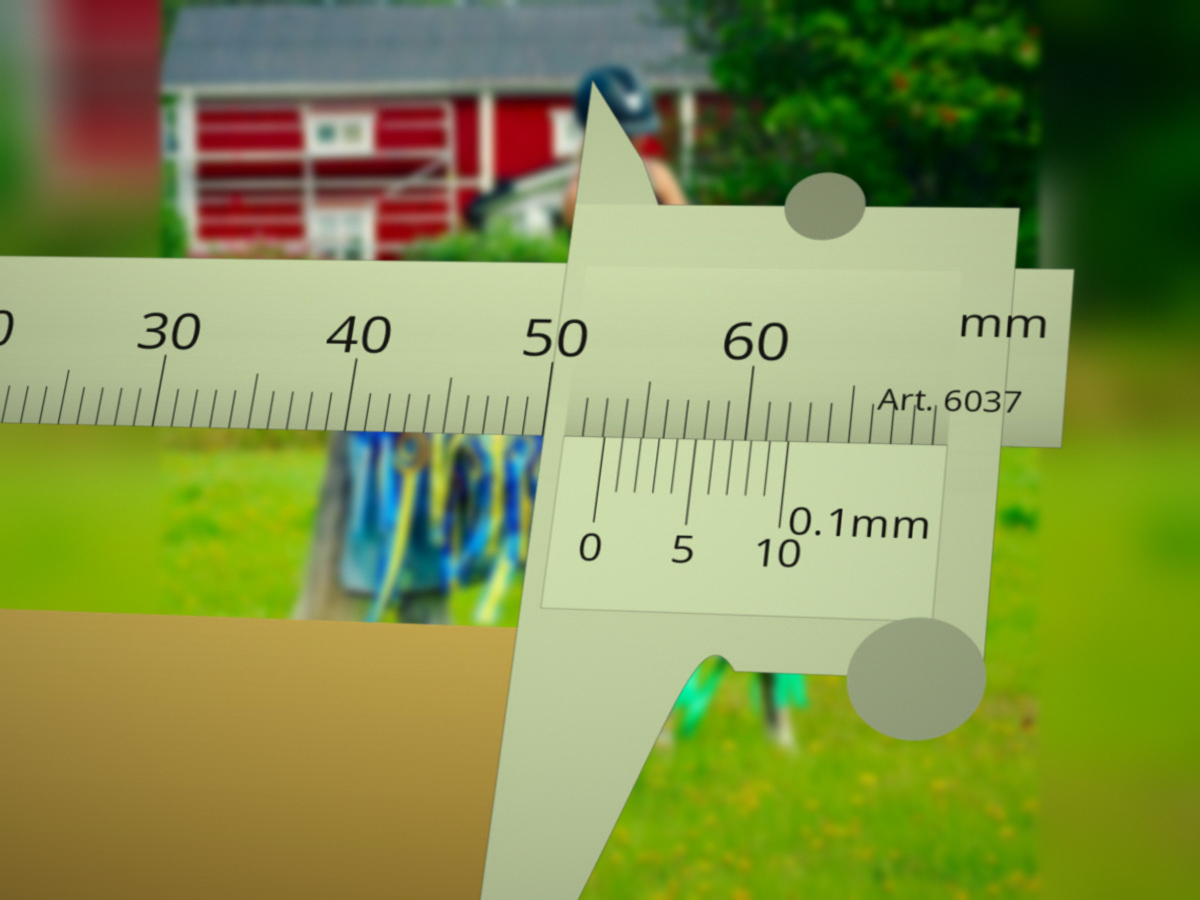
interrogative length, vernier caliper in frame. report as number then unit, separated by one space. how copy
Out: 53.1 mm
